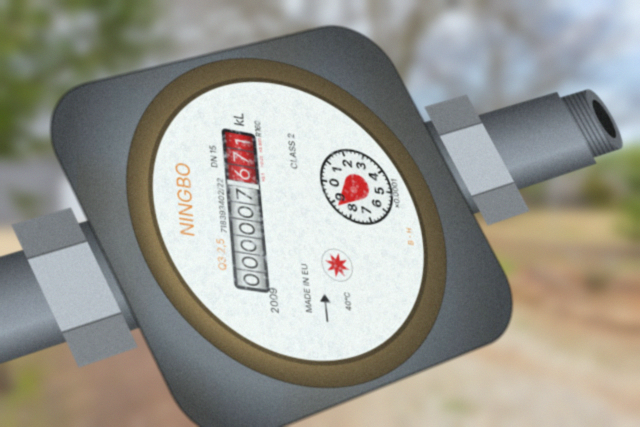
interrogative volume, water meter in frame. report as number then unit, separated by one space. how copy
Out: 7.6708 kL
